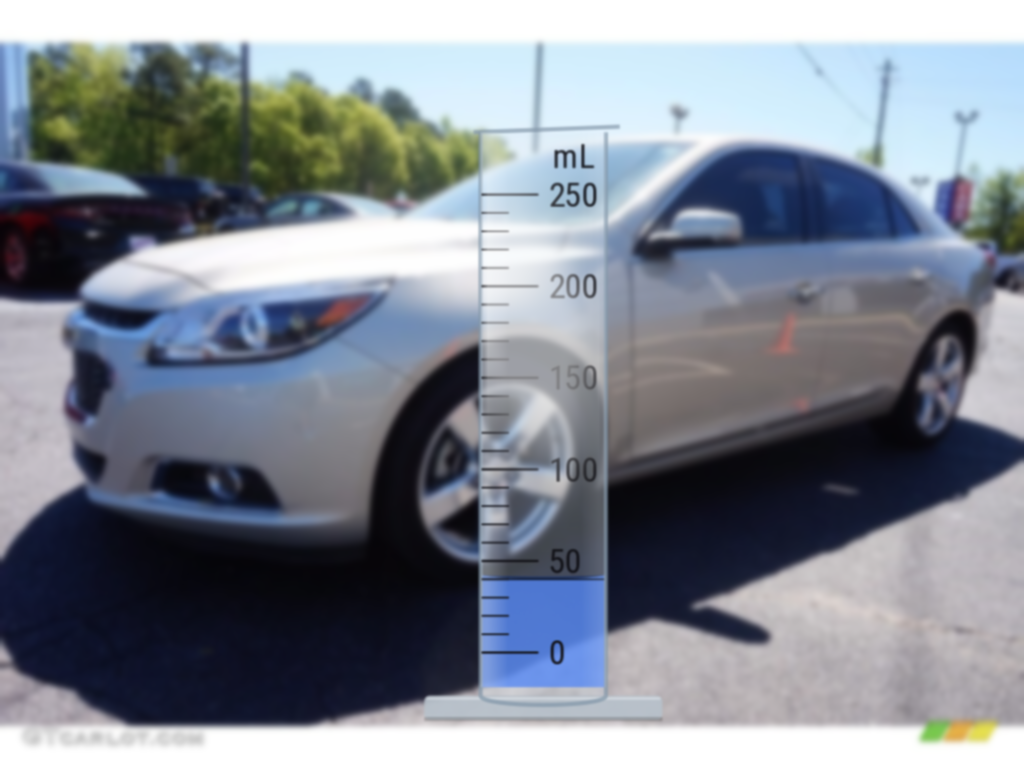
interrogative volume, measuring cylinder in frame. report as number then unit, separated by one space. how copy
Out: 40 mL
